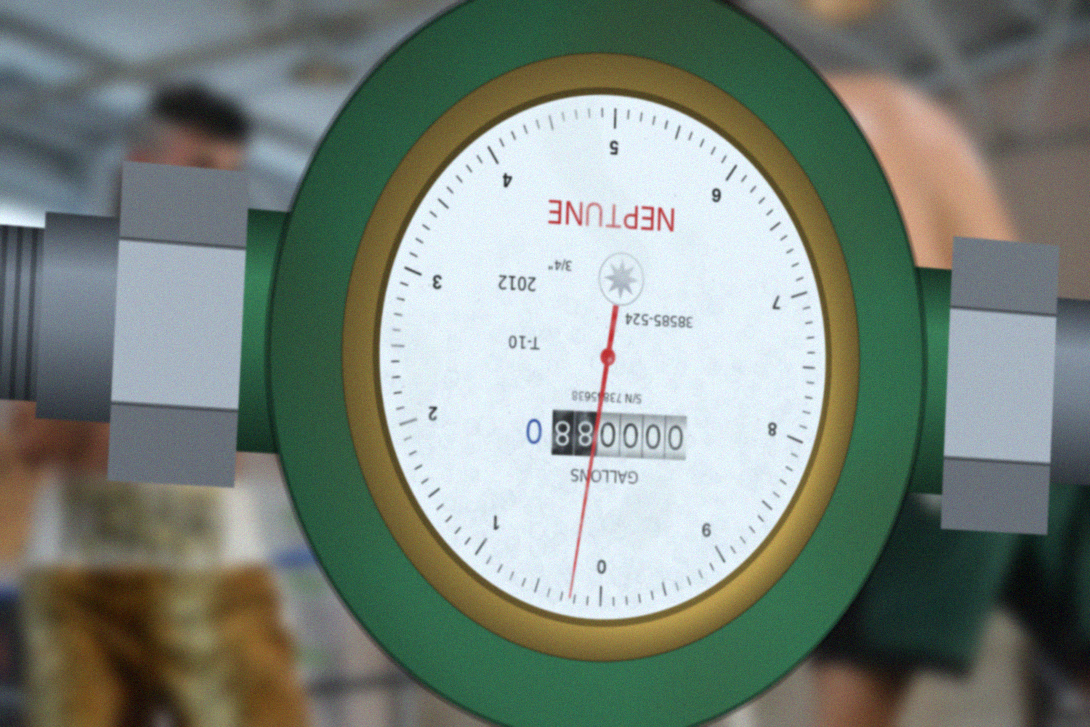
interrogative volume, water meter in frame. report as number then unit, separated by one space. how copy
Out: 880.2 gal
